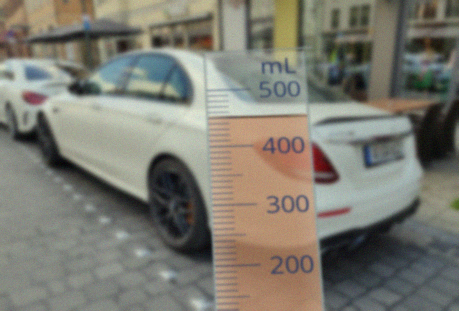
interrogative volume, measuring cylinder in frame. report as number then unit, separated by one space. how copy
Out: 450 mL
